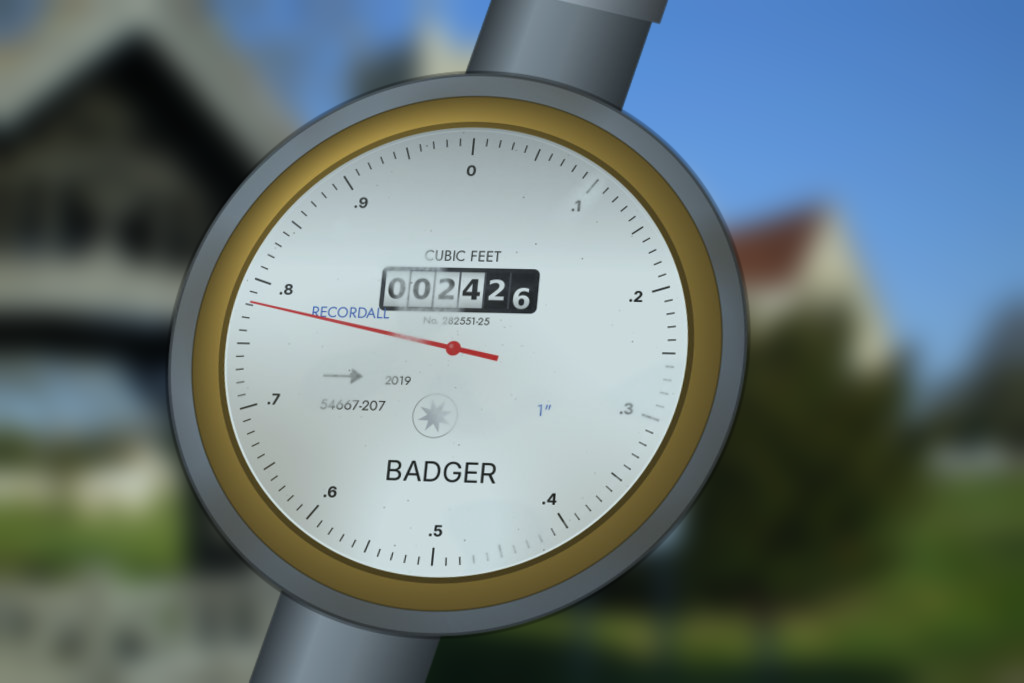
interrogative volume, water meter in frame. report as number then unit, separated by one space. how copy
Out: 2425.78 ft³
